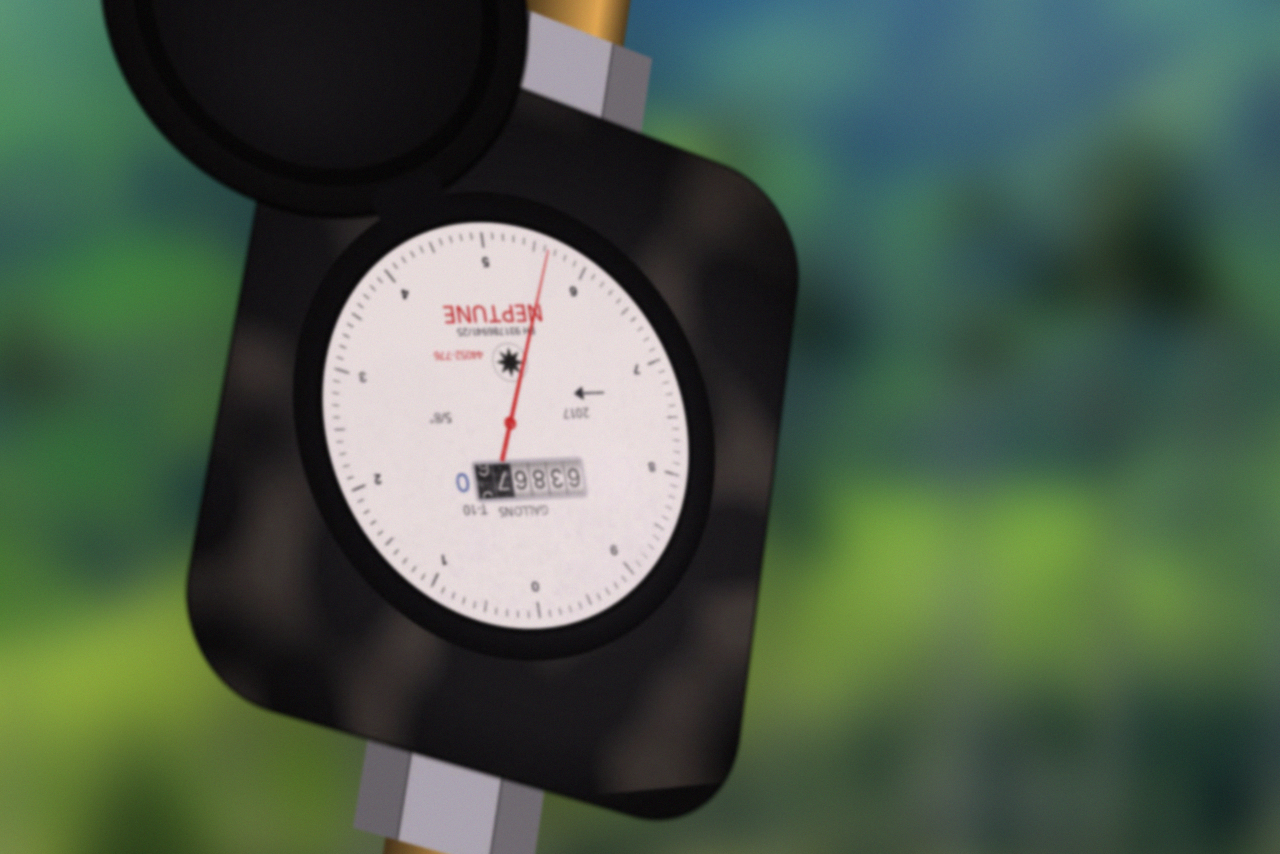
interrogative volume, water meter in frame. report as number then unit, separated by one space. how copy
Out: 6386755.6 gal
